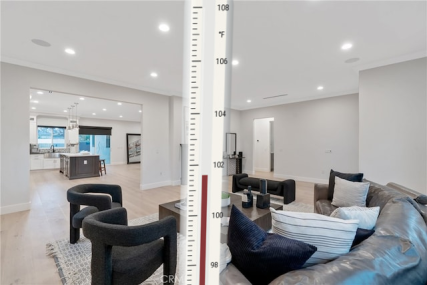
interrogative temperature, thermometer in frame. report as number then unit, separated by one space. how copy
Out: 101.6 °F
